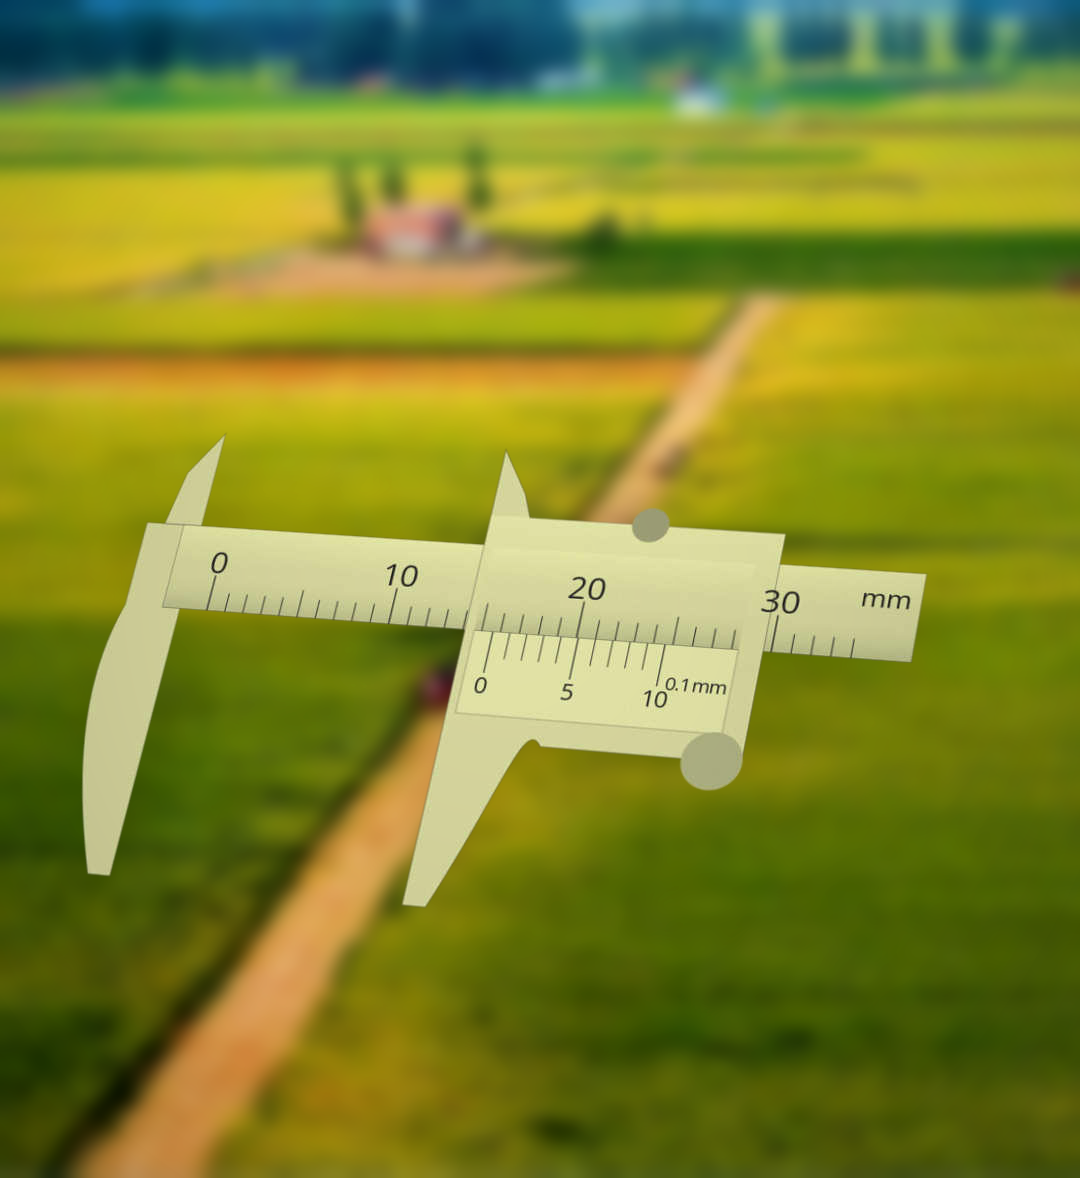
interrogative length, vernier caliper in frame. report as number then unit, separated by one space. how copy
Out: 15.6 mm
